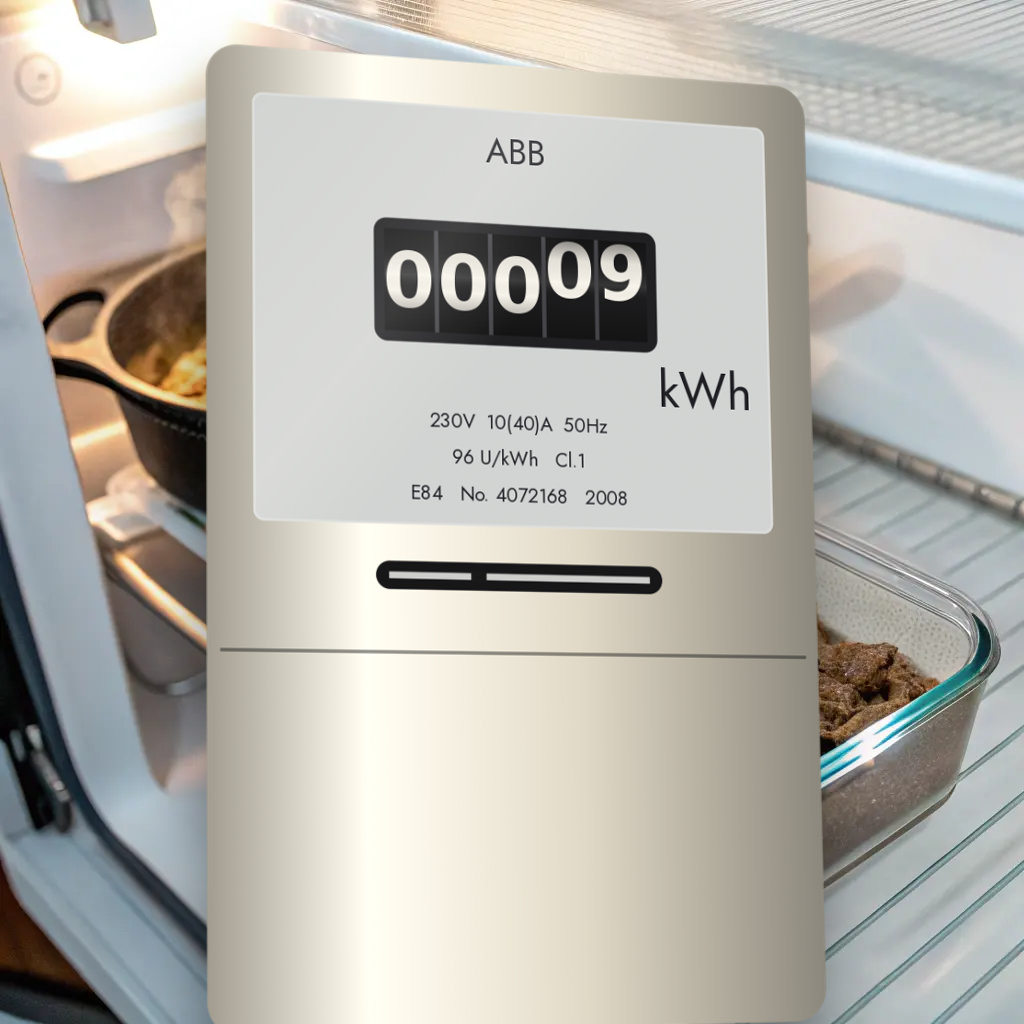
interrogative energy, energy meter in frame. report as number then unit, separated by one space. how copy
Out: 9 kWh
